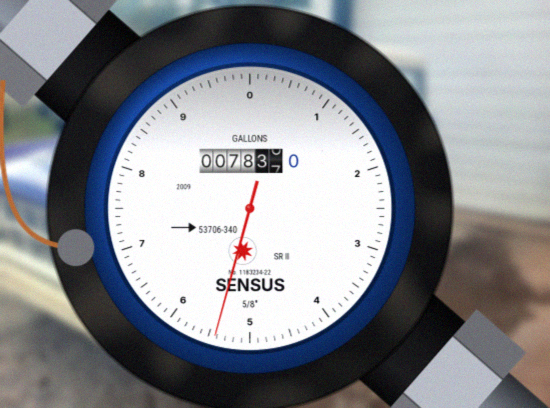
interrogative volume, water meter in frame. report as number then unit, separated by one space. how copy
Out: 78365.4 gal
